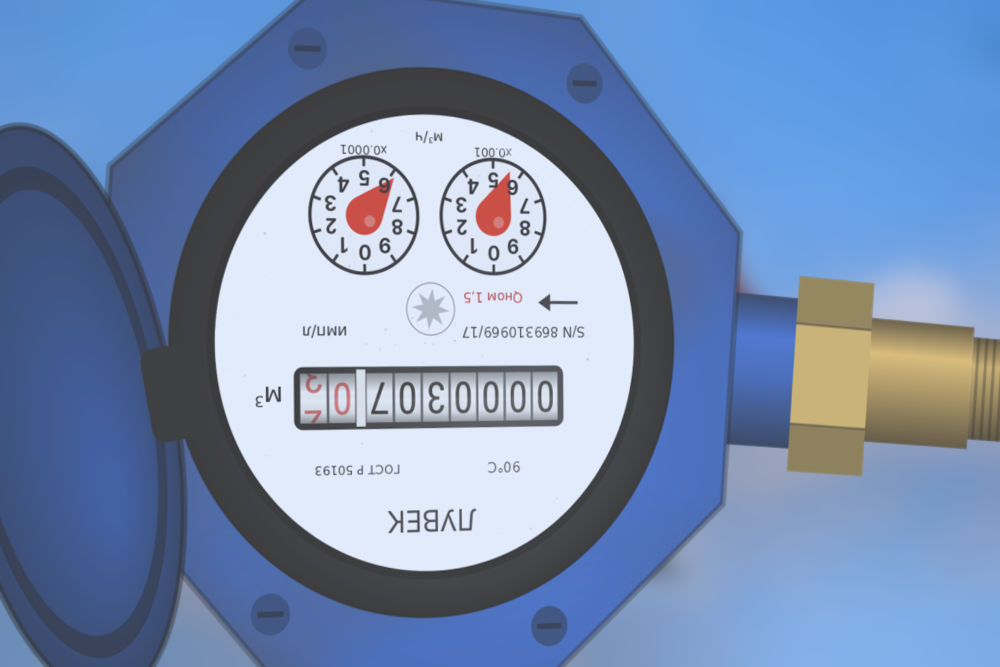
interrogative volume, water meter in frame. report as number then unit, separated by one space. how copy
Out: 307.0256 m³
